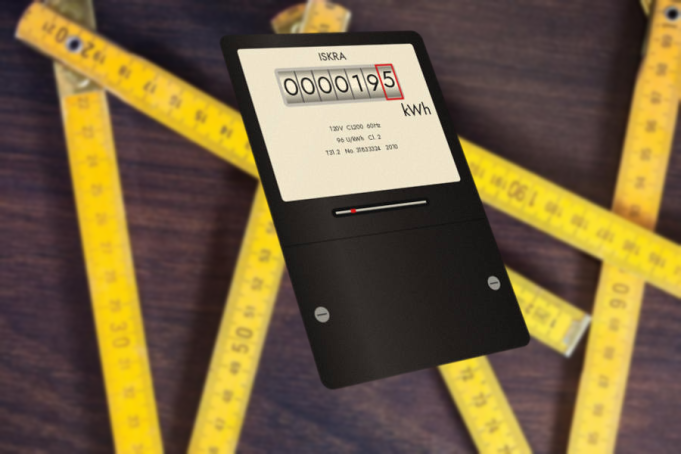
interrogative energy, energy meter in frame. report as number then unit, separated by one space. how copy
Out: 19.5 kWh
